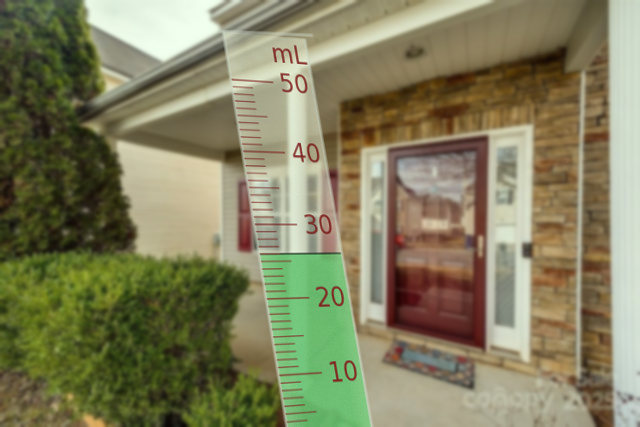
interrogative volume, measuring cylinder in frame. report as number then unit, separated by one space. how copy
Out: 26 mL
